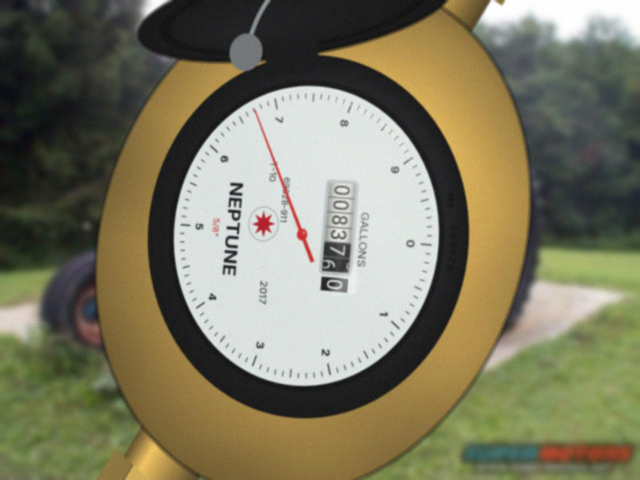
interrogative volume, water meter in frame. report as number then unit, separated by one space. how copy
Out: 83756.7 gal
